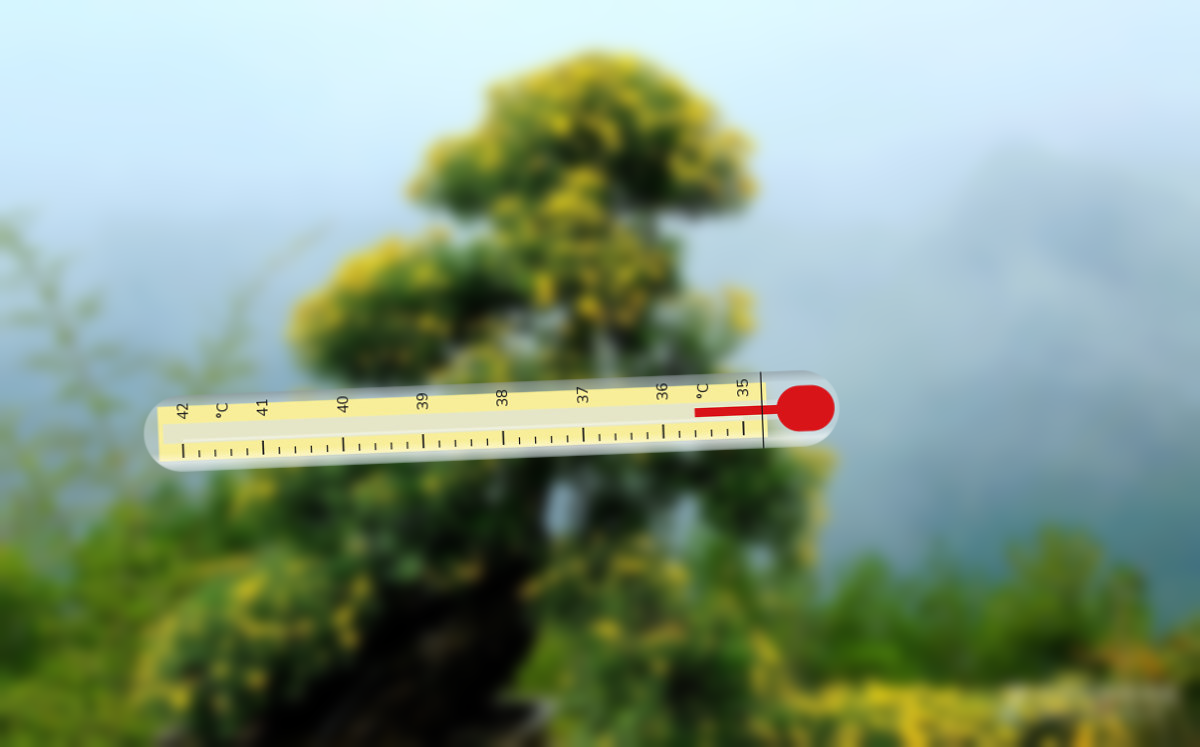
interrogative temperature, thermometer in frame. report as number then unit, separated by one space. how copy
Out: 35.6 °C
